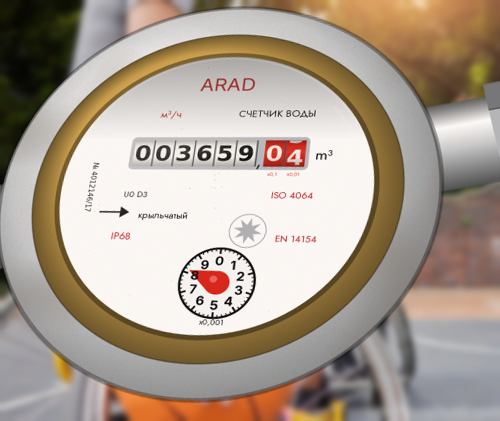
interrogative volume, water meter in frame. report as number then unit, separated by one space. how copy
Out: 3659.038 m³
